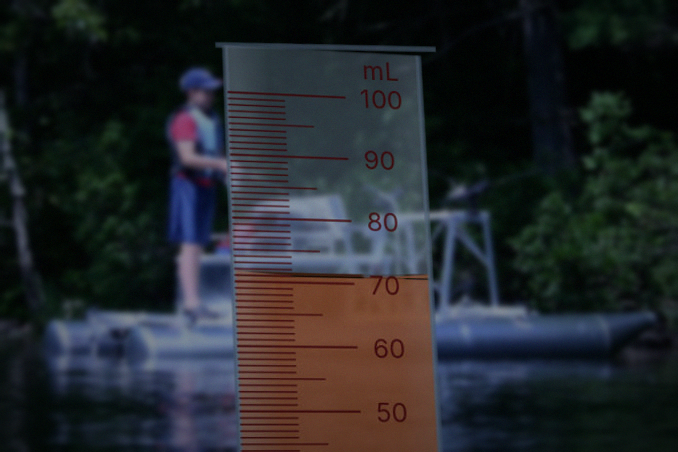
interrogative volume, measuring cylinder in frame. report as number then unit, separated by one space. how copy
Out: 71 mL
